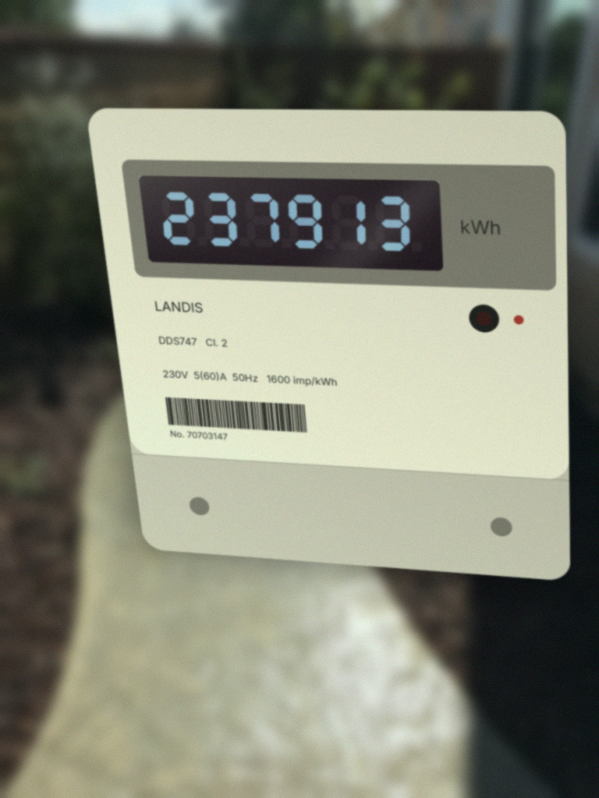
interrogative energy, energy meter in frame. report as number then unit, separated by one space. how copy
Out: 237913 kWh
